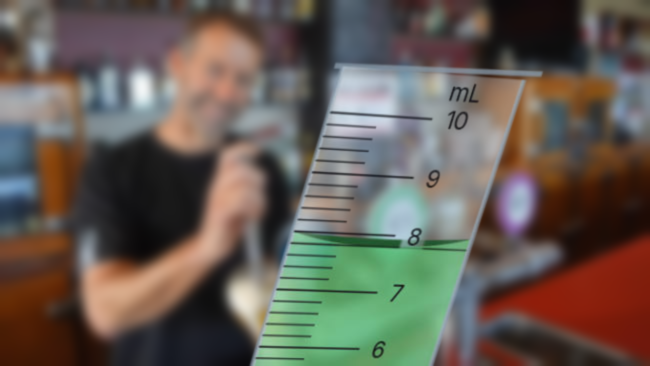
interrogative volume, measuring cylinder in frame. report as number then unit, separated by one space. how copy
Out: 7.8 mL
